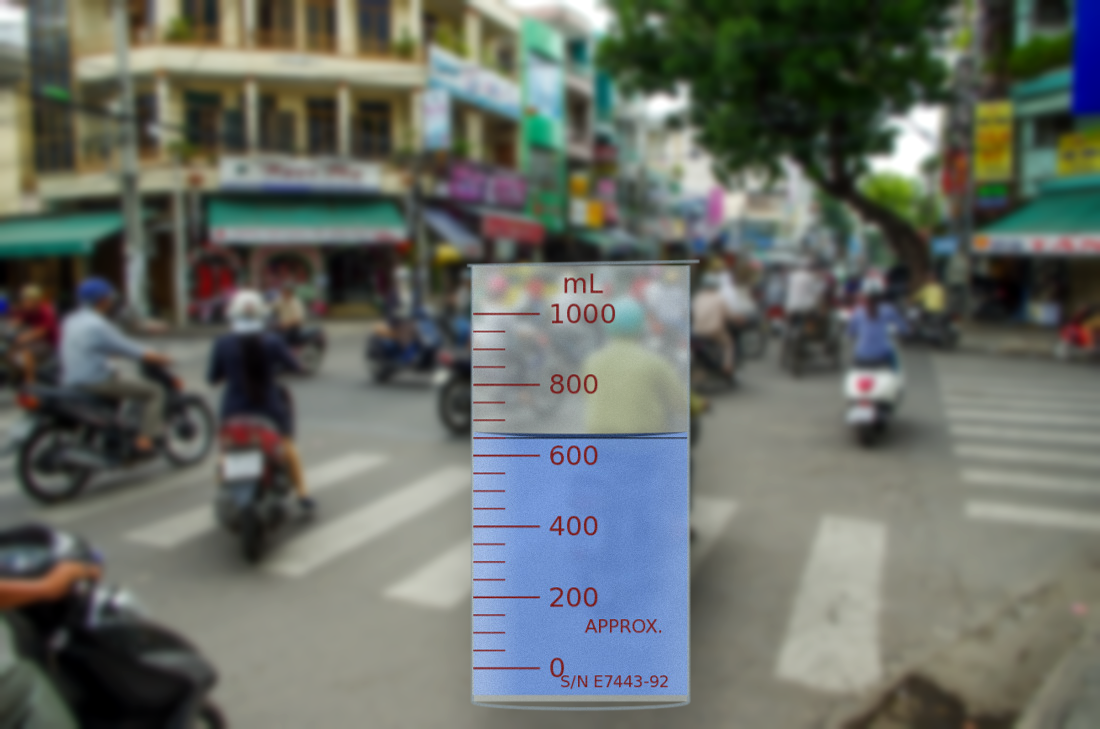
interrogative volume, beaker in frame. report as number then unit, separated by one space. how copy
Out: 650 mL
